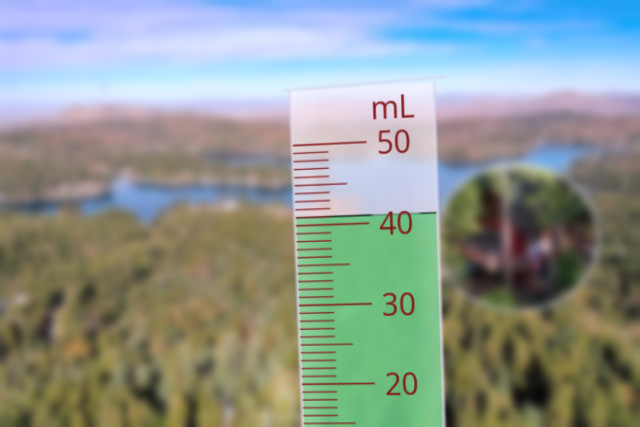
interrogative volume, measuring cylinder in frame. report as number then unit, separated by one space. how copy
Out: 41 mL
